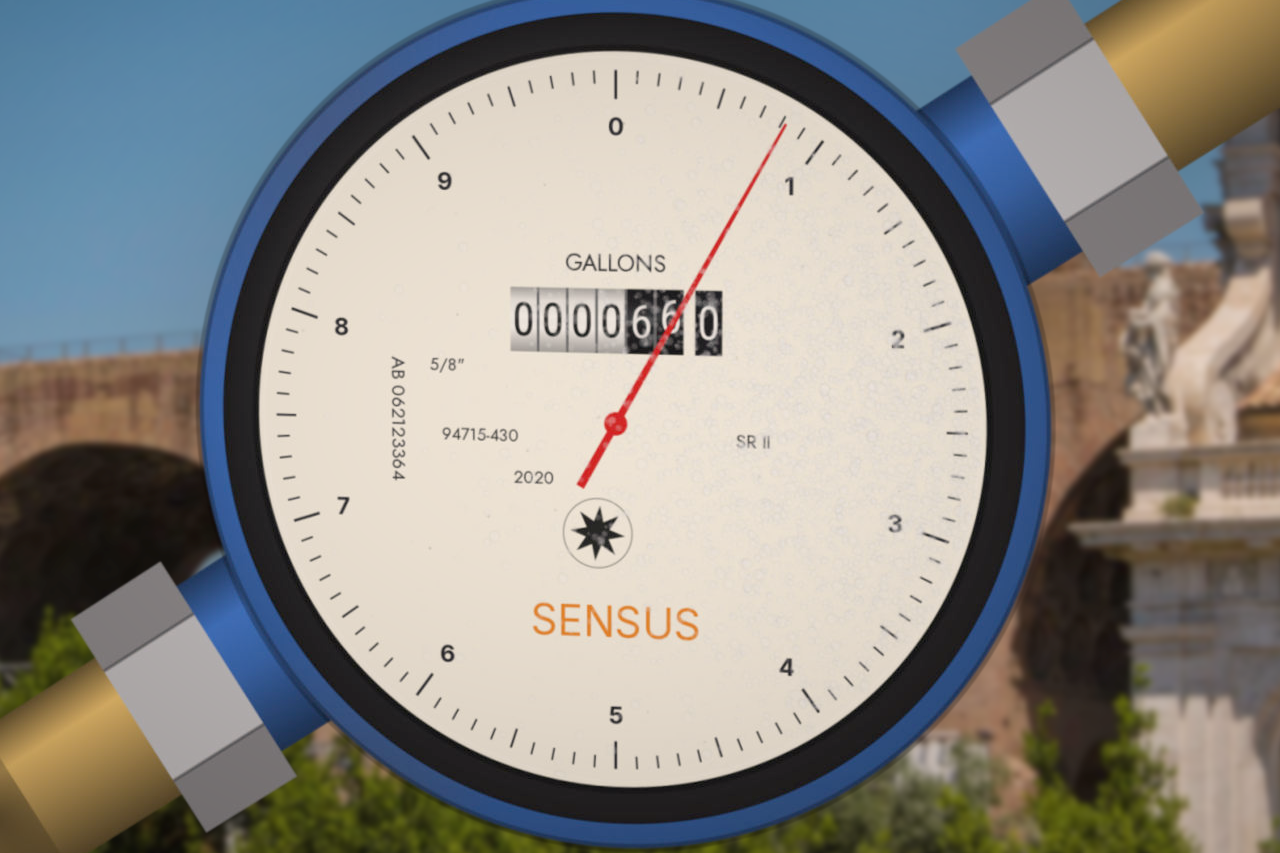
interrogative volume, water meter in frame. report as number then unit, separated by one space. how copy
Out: 660.8 gal
